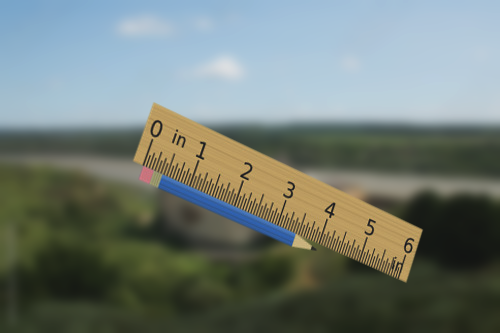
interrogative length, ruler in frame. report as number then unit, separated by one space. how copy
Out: 4 in
